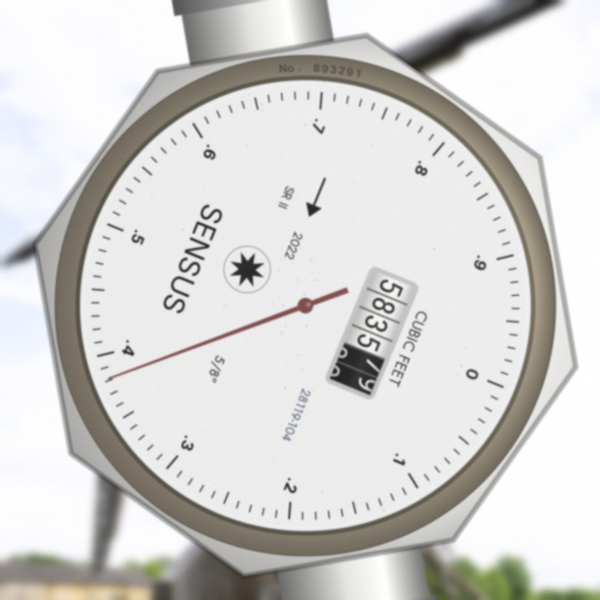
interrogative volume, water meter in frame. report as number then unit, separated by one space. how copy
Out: 583579.38 ft³
